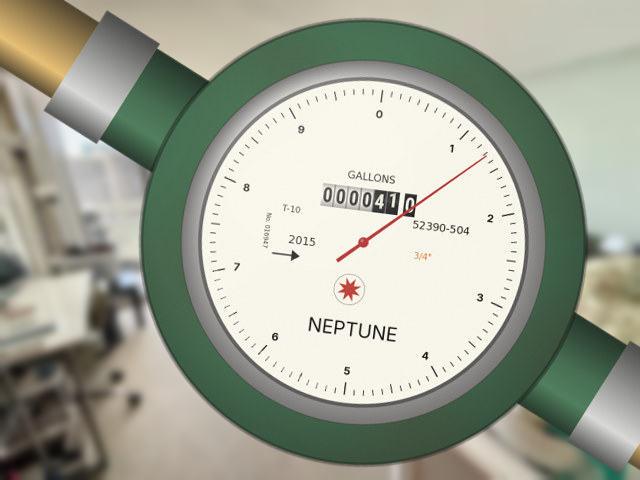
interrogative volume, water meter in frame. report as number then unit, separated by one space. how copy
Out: 411.3 gal
